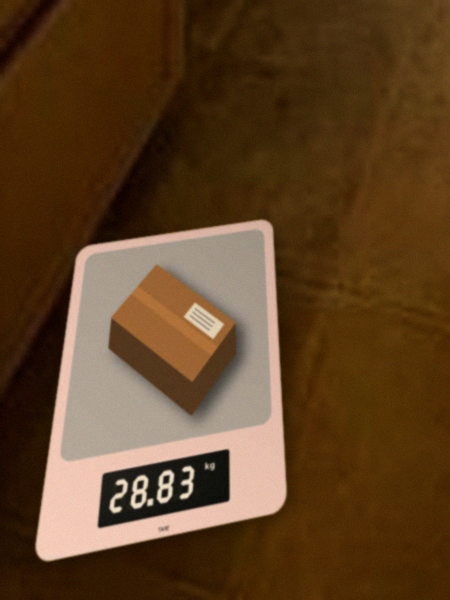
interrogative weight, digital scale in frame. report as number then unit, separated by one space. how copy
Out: 28.83 kg
